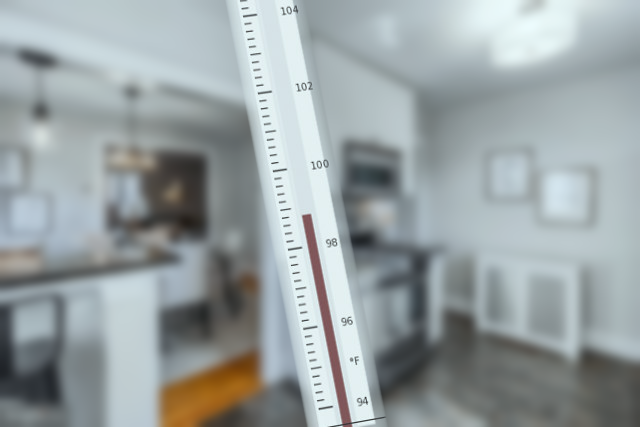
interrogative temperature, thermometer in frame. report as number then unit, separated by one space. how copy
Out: 98.8 °F
